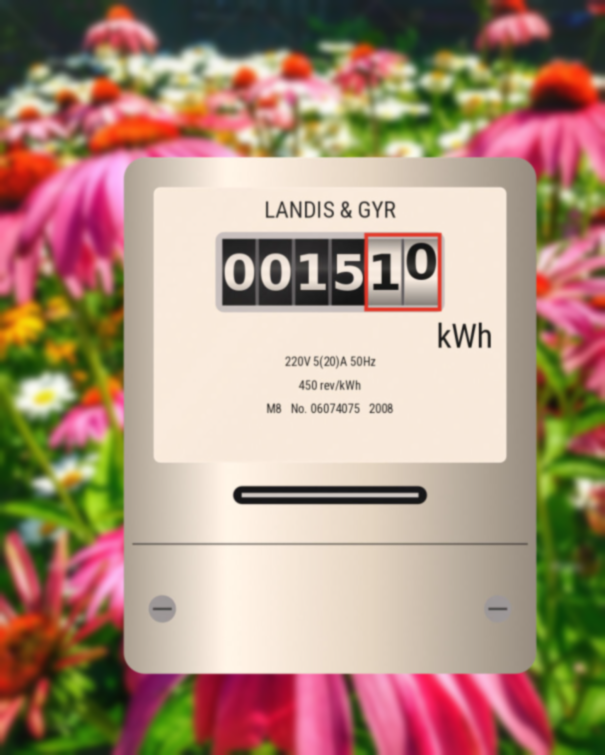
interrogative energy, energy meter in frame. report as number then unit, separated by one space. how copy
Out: 15.10 kWh
